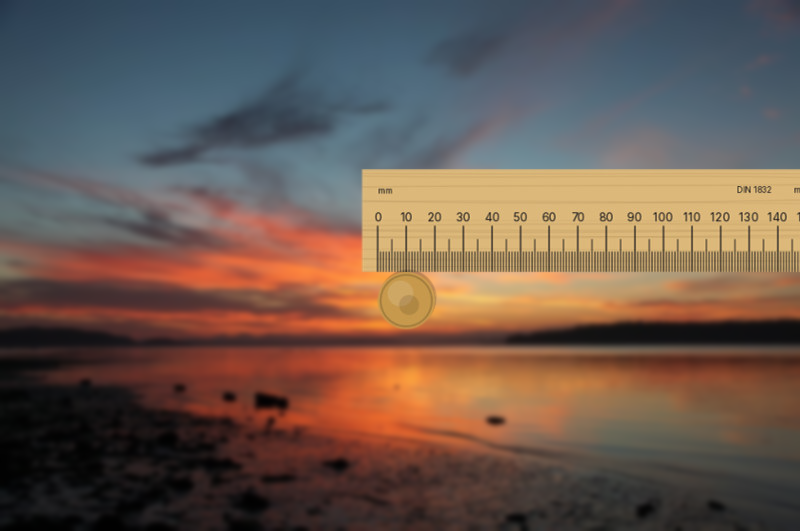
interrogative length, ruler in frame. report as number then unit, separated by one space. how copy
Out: 20 mm
